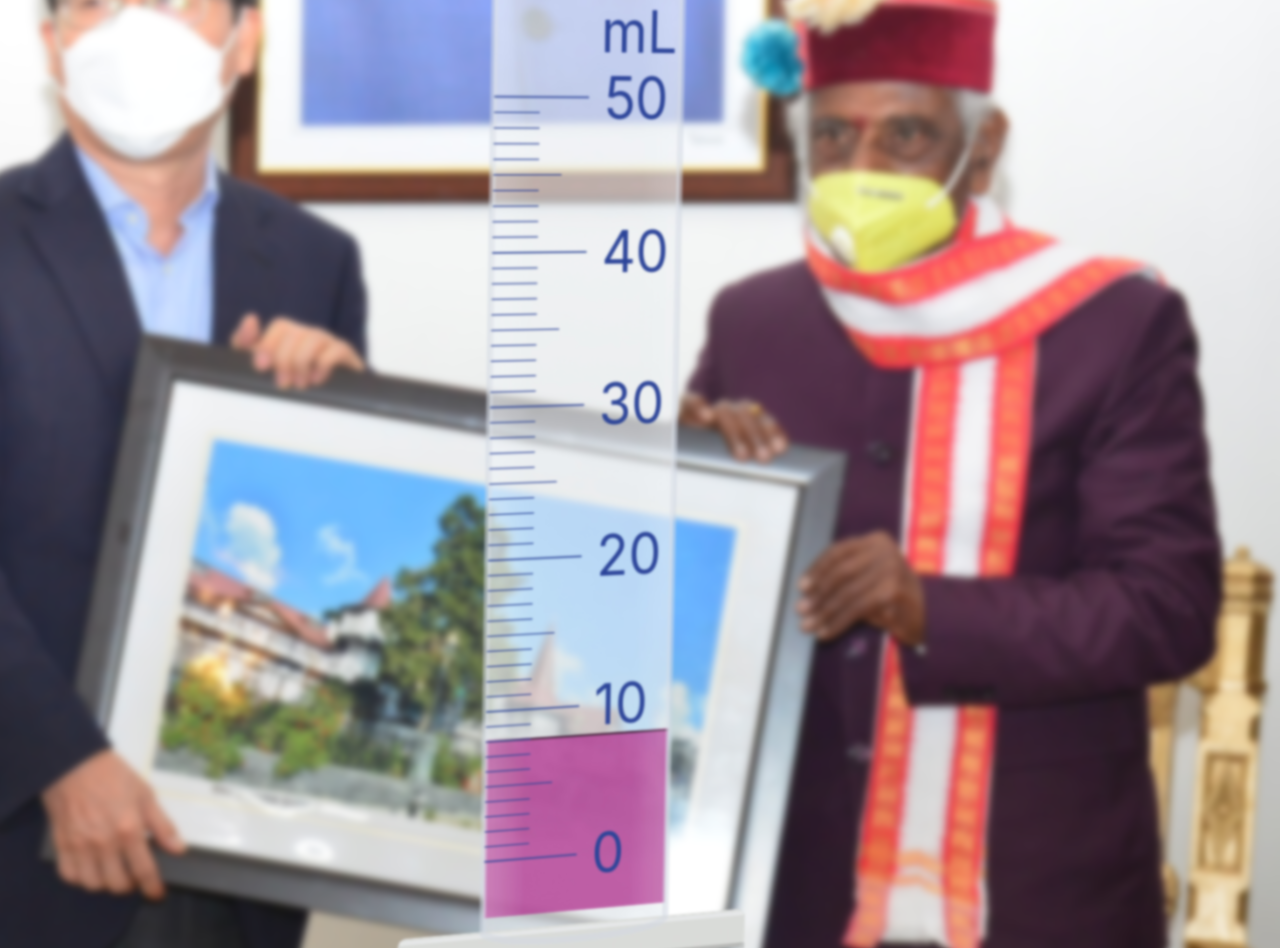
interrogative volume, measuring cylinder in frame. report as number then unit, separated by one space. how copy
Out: 8 mL
